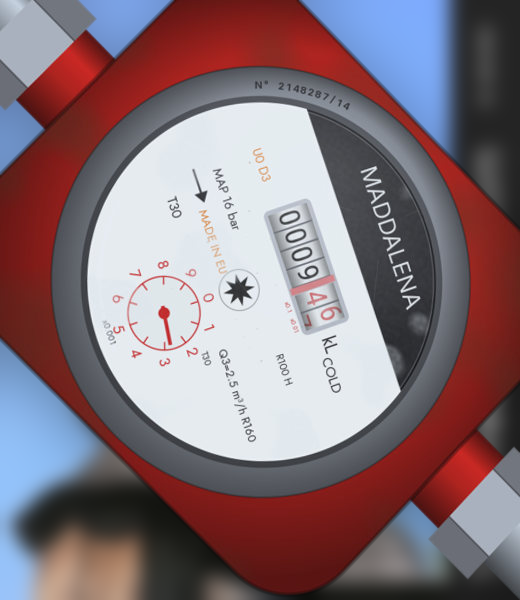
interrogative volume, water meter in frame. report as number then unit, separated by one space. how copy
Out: 9.462 kL
